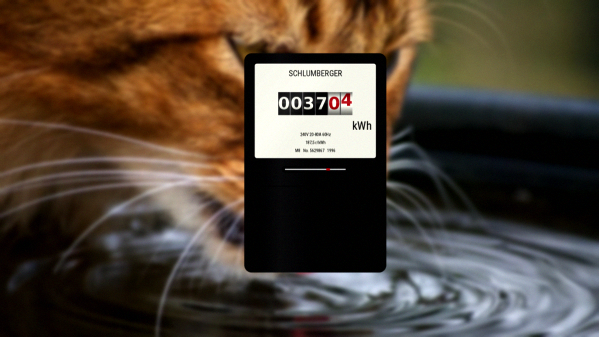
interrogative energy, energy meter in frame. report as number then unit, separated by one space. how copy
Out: 37.04 kWh
